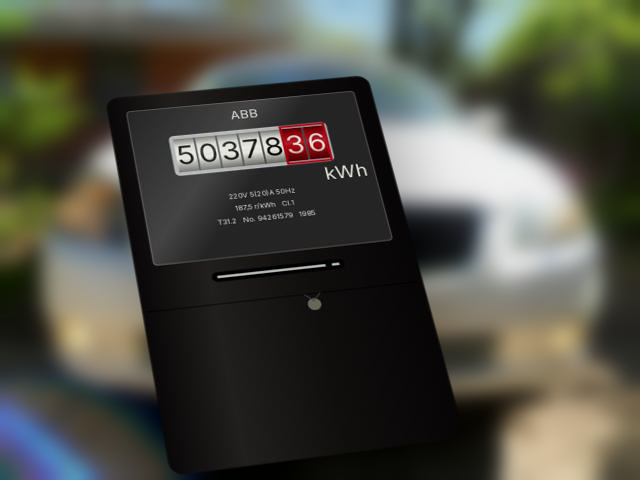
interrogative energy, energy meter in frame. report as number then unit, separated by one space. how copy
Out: 50378.36 kWh
